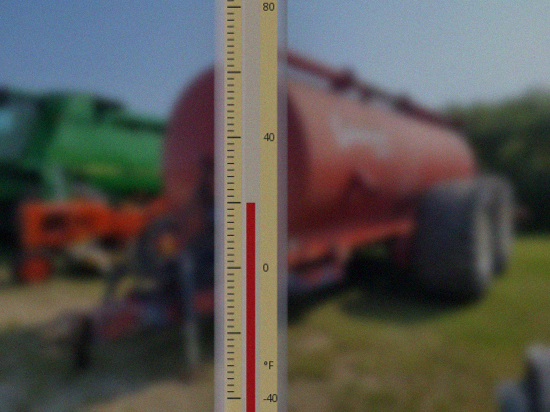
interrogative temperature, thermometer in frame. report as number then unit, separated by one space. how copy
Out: 20 °F
